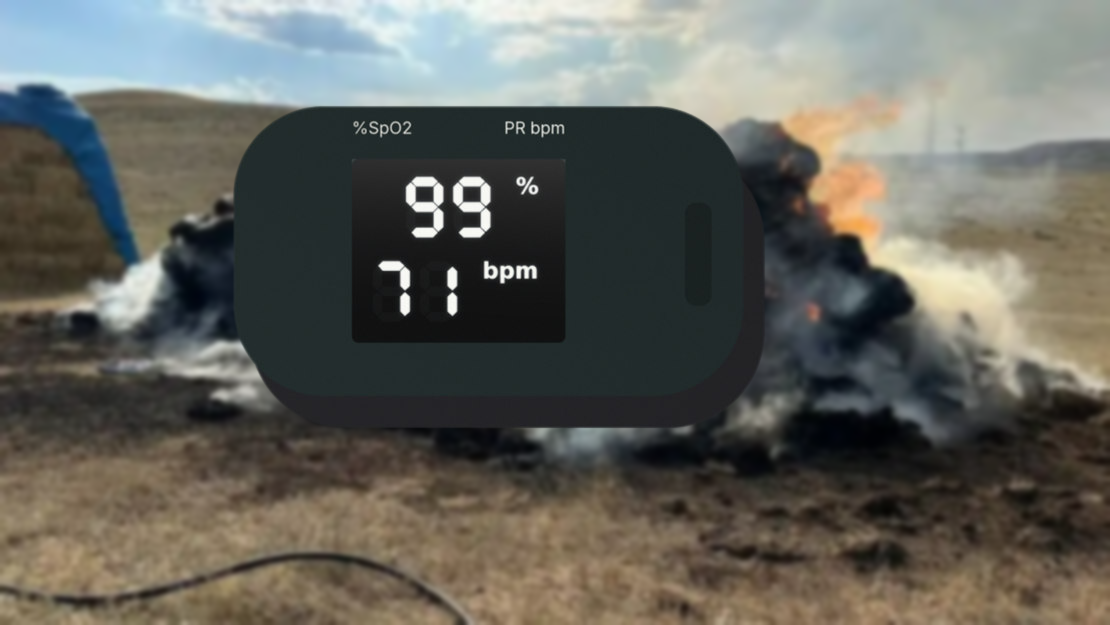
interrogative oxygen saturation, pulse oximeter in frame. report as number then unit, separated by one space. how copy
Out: 99 %
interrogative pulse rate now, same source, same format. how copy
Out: 71 bpm
